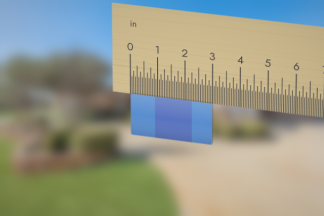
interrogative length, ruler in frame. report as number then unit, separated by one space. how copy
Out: 3 in
